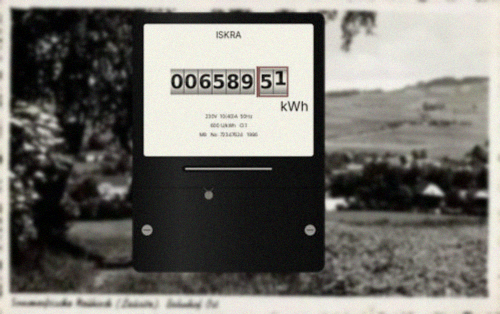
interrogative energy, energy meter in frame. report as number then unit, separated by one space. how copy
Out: 6589.51 kWh
